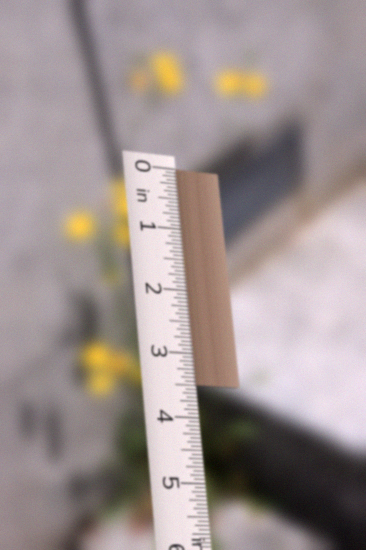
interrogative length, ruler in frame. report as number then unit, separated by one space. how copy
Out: 3.5 in
